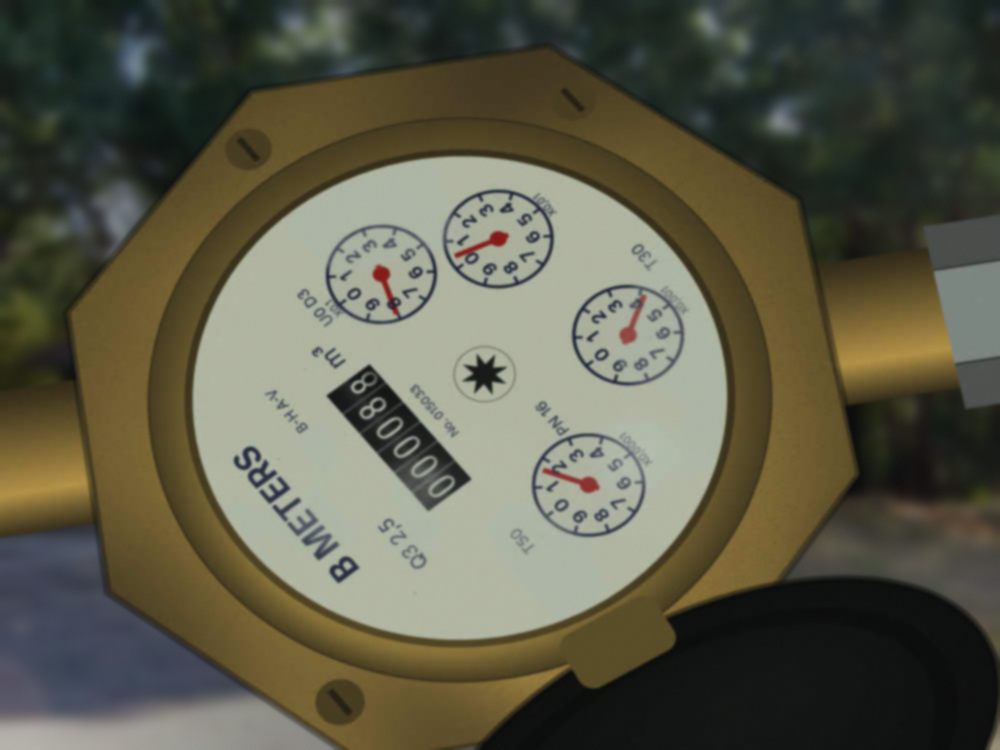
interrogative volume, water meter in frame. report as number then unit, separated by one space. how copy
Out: 87.8041 m³
